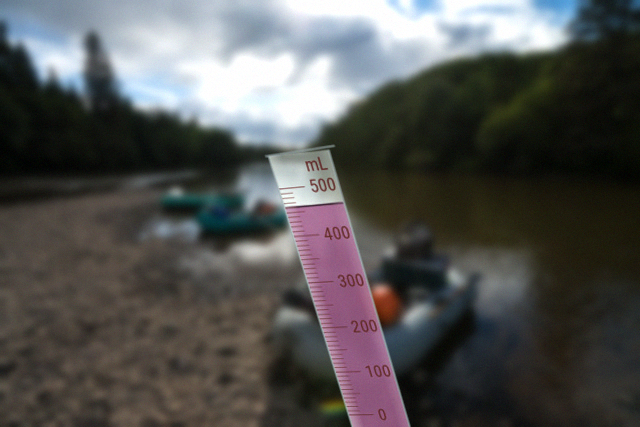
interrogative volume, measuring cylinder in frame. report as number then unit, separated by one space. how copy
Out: 460 mL
